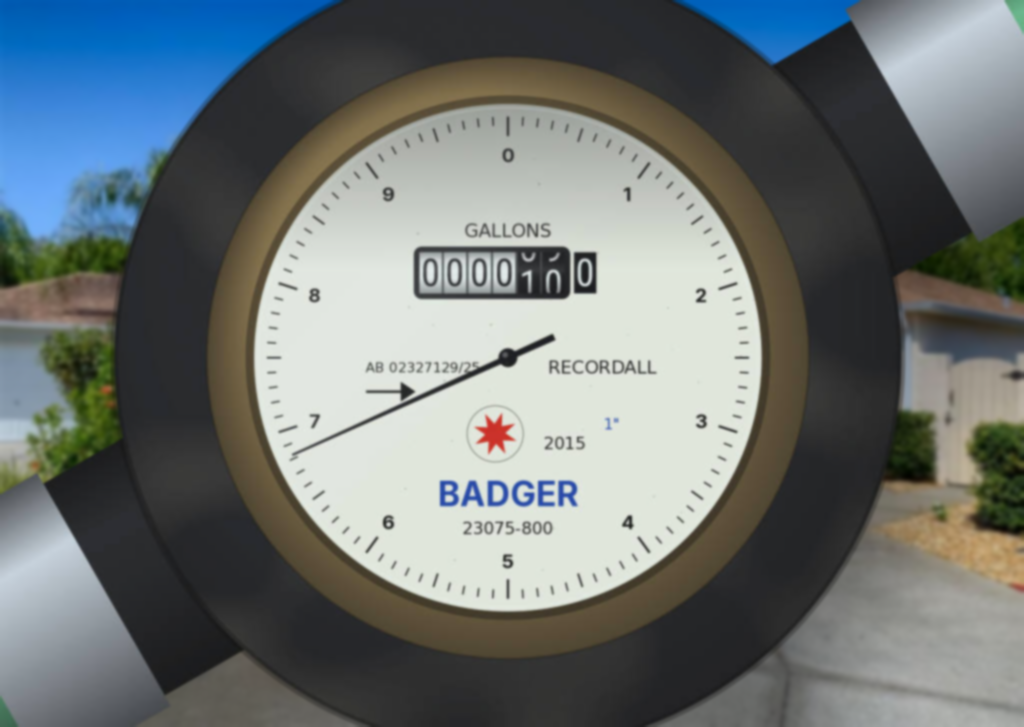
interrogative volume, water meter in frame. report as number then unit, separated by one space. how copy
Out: 96.8 gal
